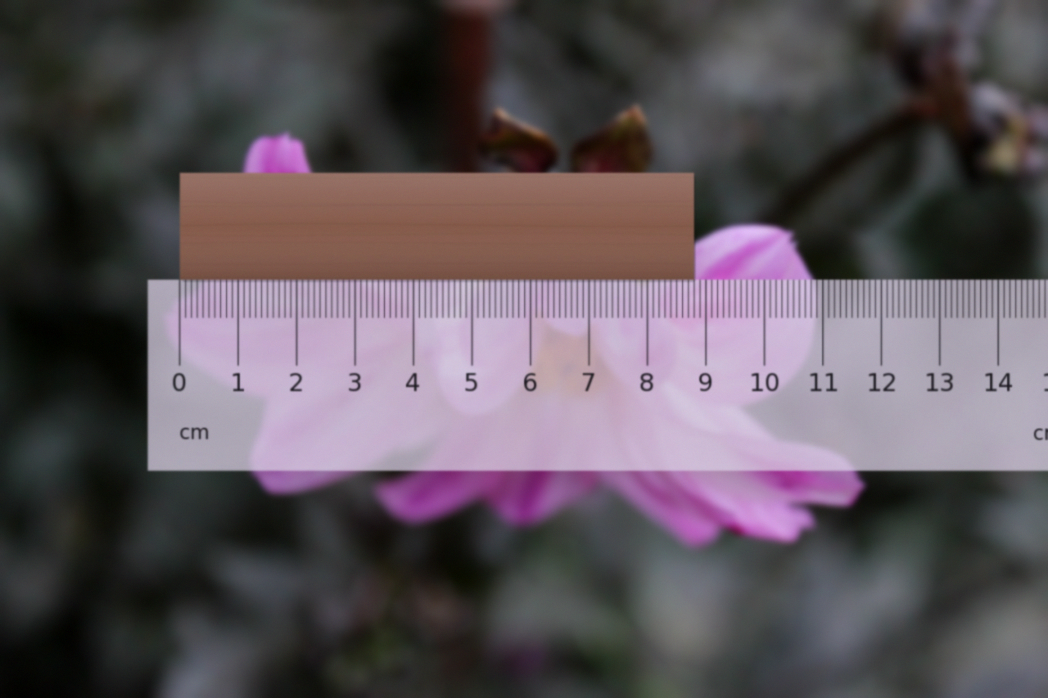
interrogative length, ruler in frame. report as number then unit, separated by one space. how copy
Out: 8.8 cm
